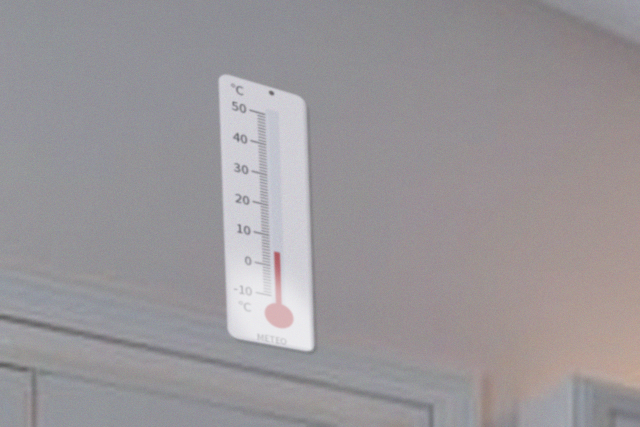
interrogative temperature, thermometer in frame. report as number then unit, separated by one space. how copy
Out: 5 °C
